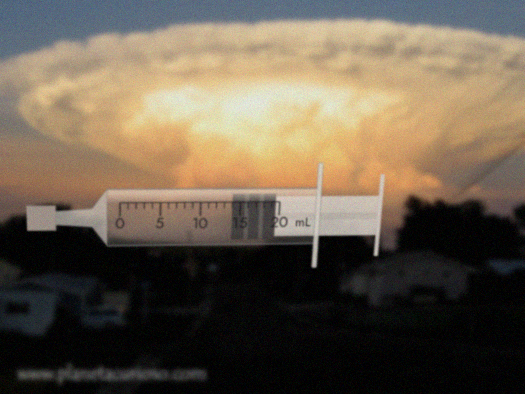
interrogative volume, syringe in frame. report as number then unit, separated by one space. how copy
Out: 14 mL
